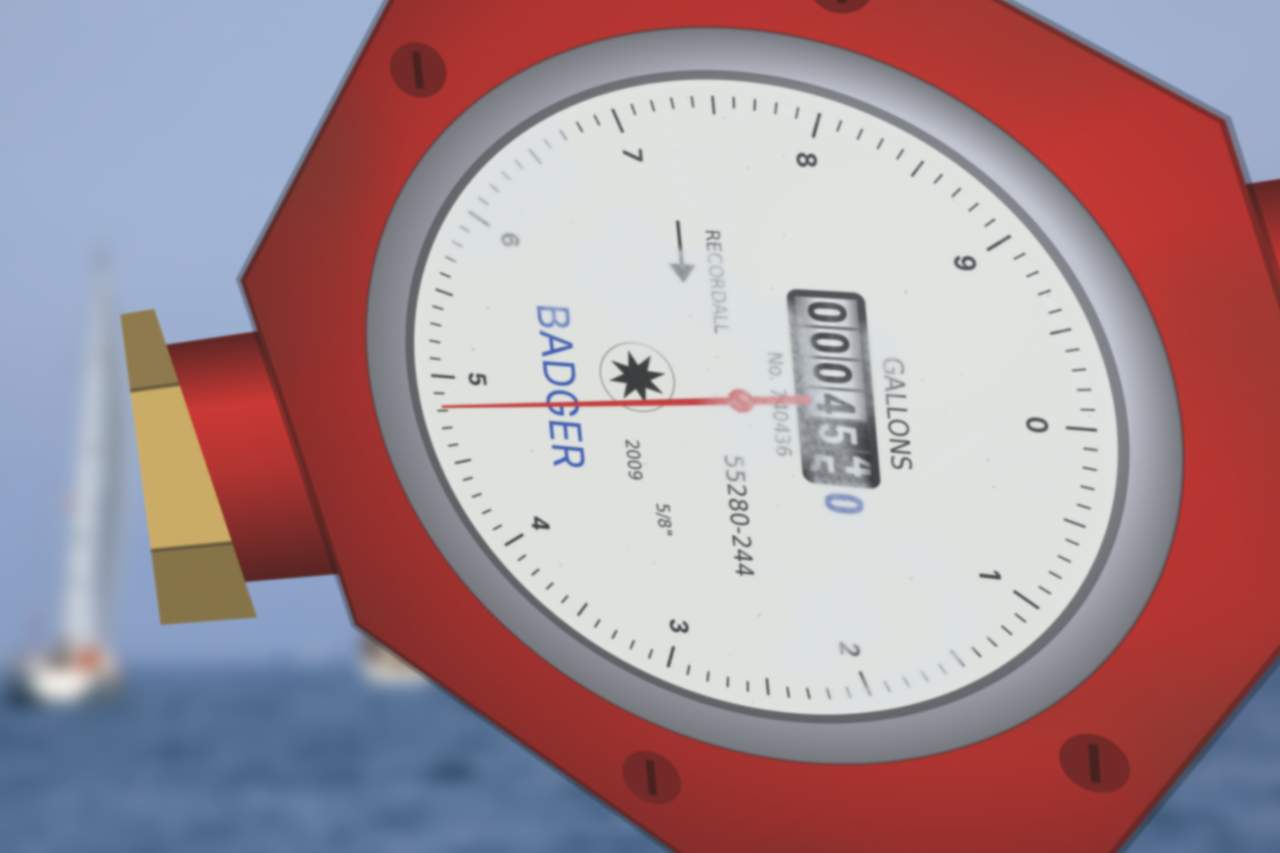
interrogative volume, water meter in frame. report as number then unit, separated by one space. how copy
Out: 4544.8 gal
